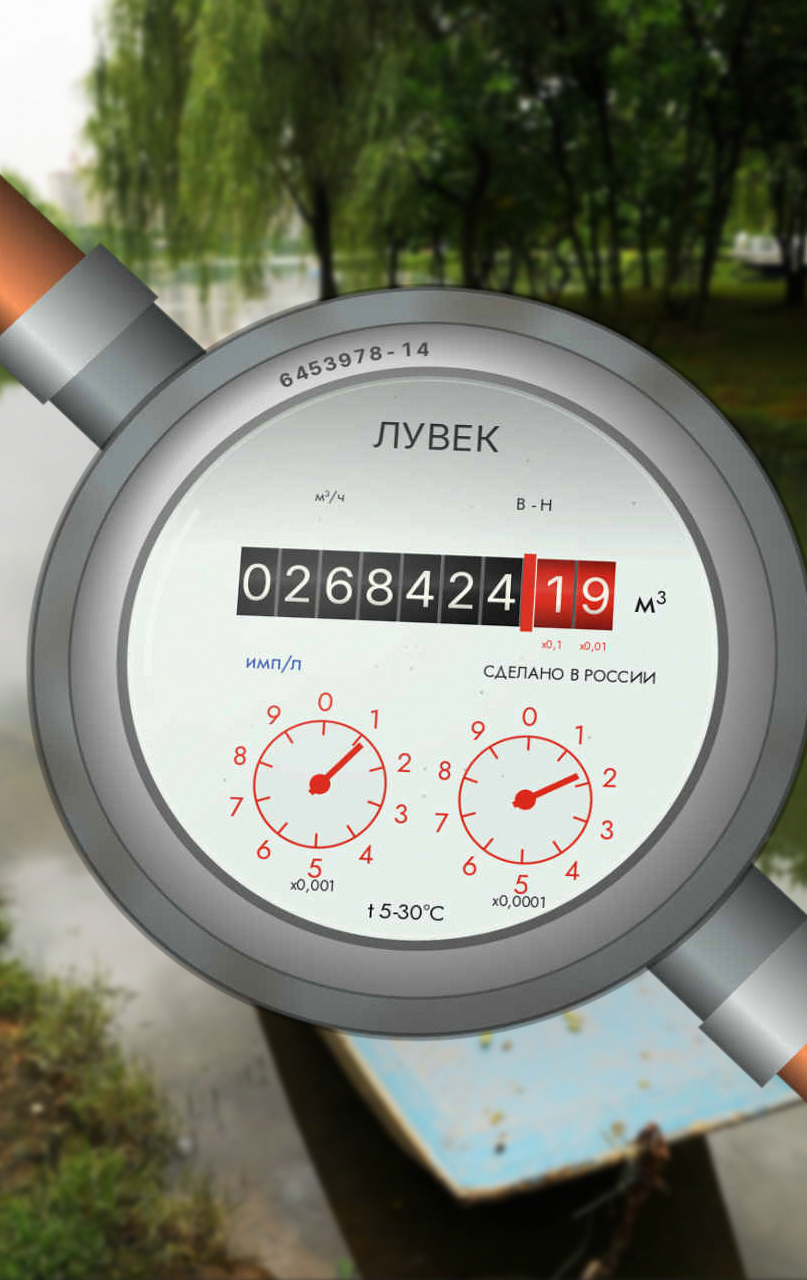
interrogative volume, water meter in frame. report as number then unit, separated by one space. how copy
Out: 268424.1911 m³
